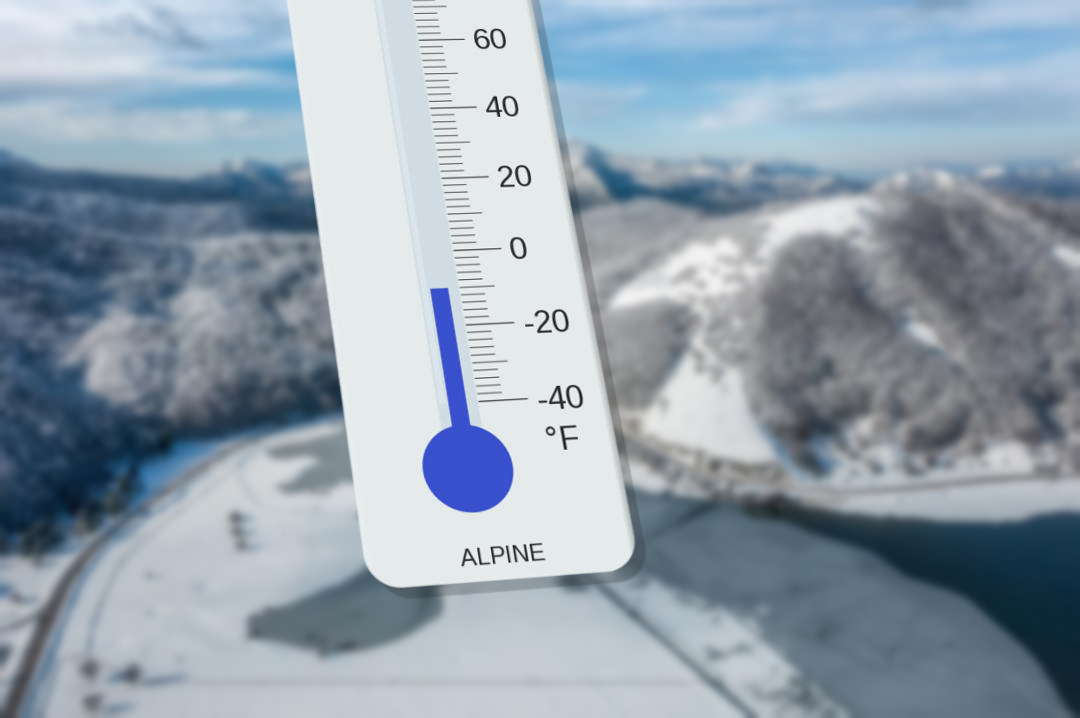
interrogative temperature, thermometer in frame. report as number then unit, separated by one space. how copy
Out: -10 °F
